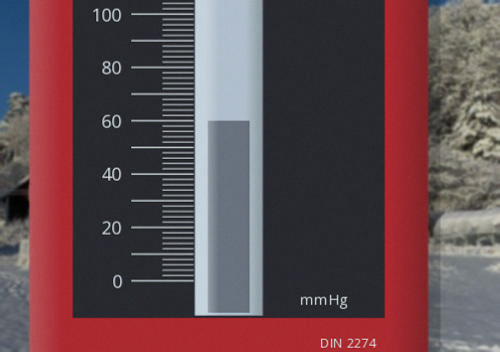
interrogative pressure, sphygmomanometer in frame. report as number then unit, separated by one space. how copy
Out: 60 mmHg
